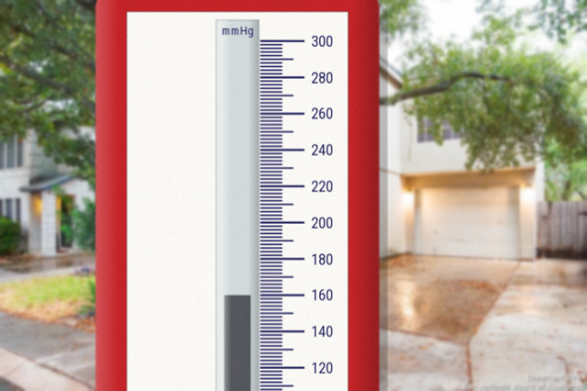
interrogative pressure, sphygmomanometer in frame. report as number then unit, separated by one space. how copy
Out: 160 mmHg
